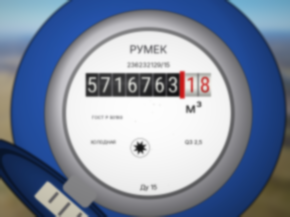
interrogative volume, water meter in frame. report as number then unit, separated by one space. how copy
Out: 5716763.18 m³
